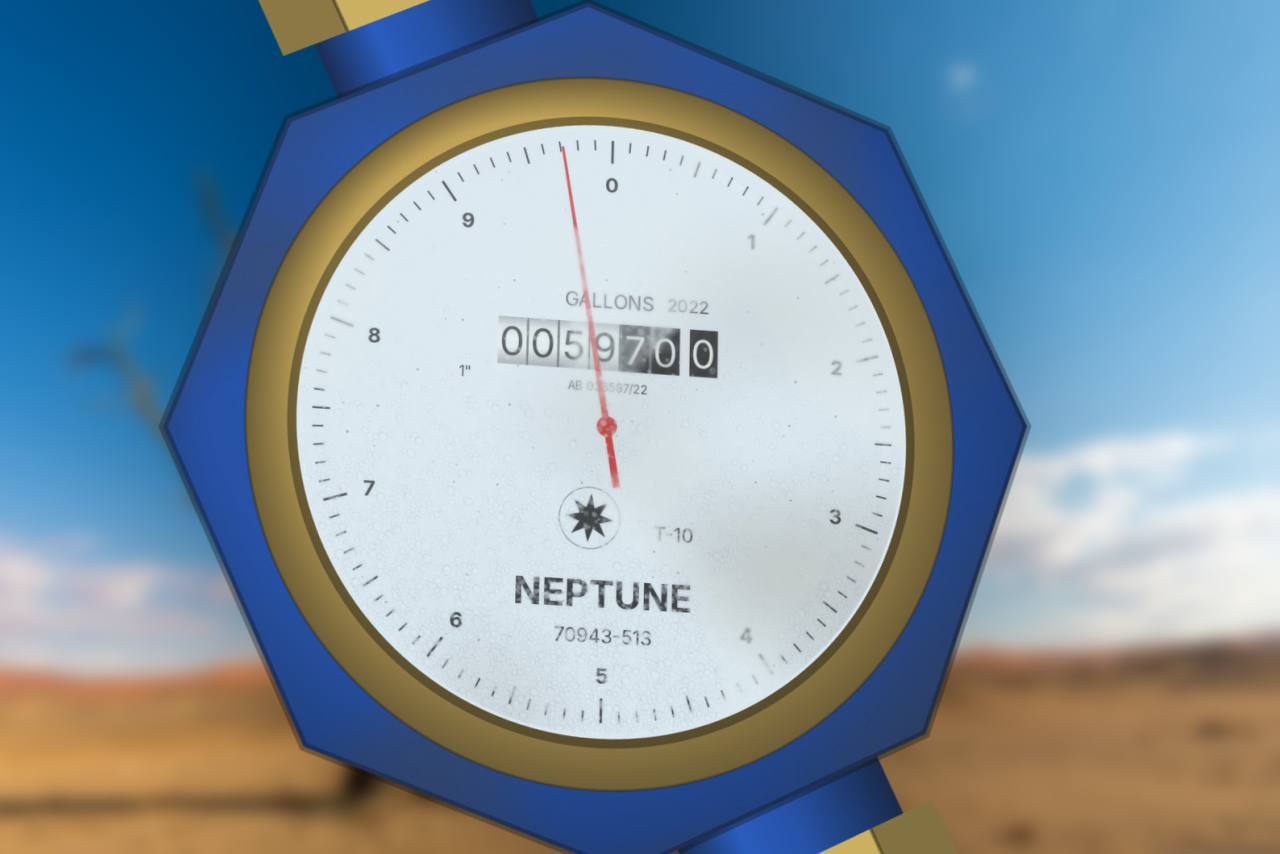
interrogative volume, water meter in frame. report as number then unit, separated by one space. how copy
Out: 59699.7 gal
